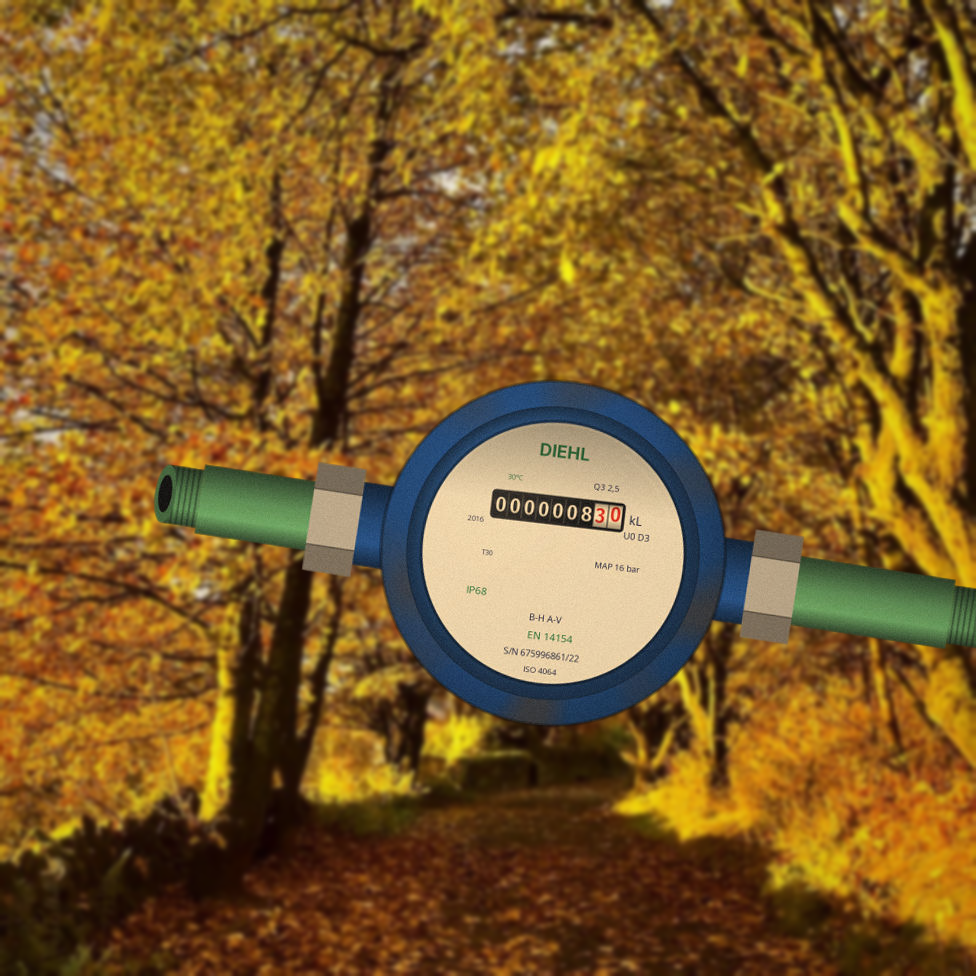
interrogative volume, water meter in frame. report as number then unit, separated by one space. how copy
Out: 8.30 kL
